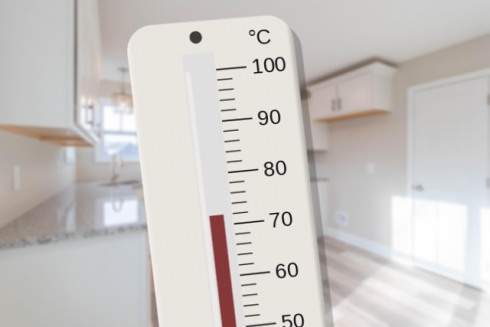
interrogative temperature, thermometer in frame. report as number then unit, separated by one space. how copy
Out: 72 °C
